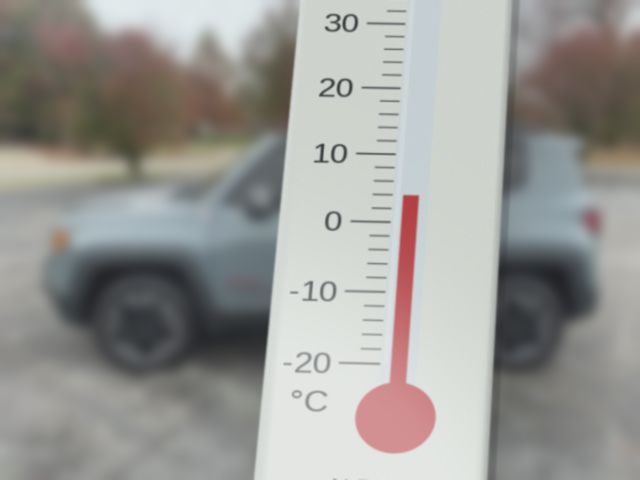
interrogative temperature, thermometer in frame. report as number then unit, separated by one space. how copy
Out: 4 °C
